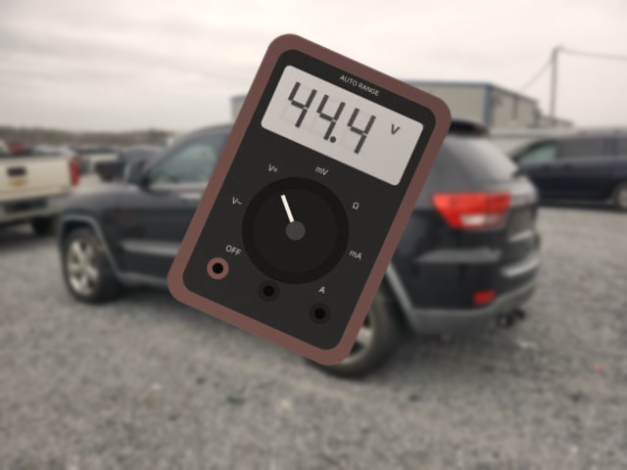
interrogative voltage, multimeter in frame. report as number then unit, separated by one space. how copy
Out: 44.4 V
